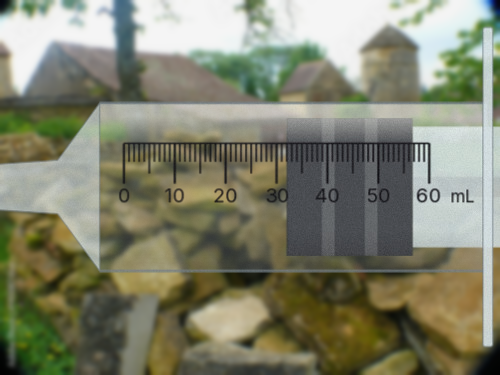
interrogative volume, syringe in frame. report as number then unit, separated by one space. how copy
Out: 32 mL
